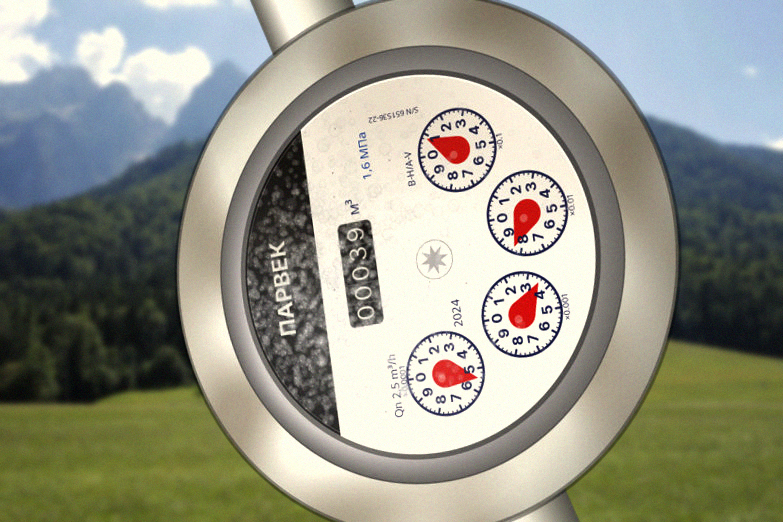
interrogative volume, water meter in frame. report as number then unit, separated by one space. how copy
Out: 39.0835 m³
